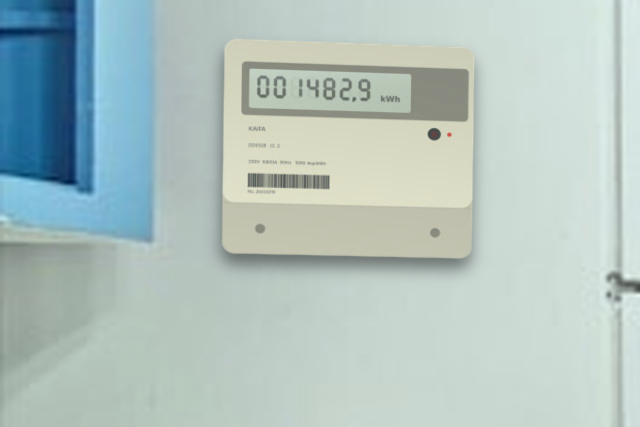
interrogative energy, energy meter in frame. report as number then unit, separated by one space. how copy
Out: 1482.9 kWh
